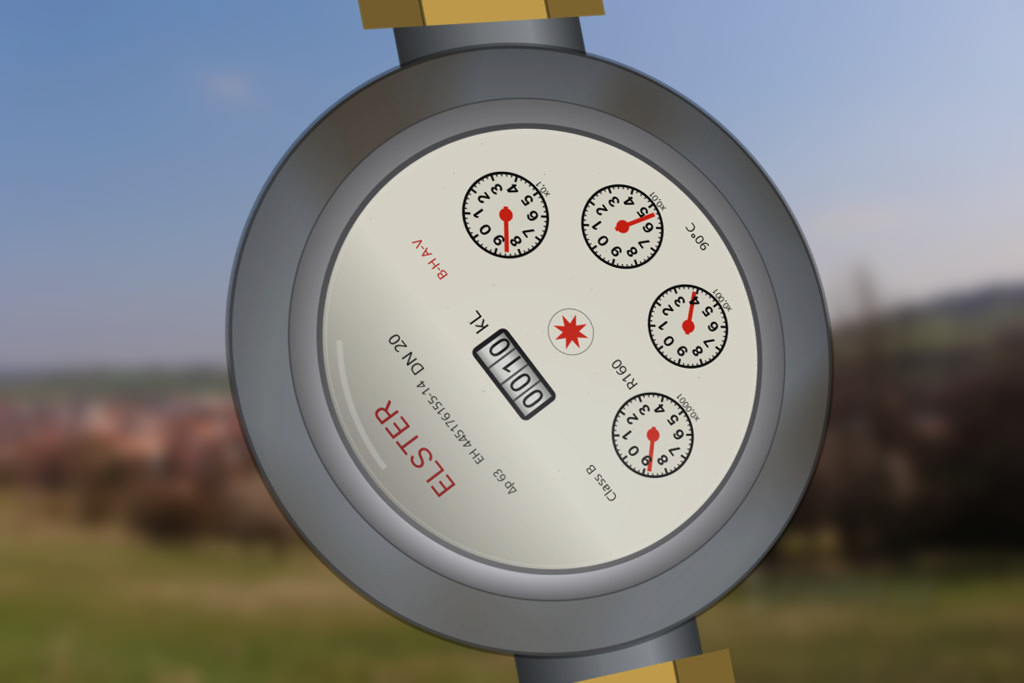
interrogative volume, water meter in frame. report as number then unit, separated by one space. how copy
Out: 9.8538 kL
